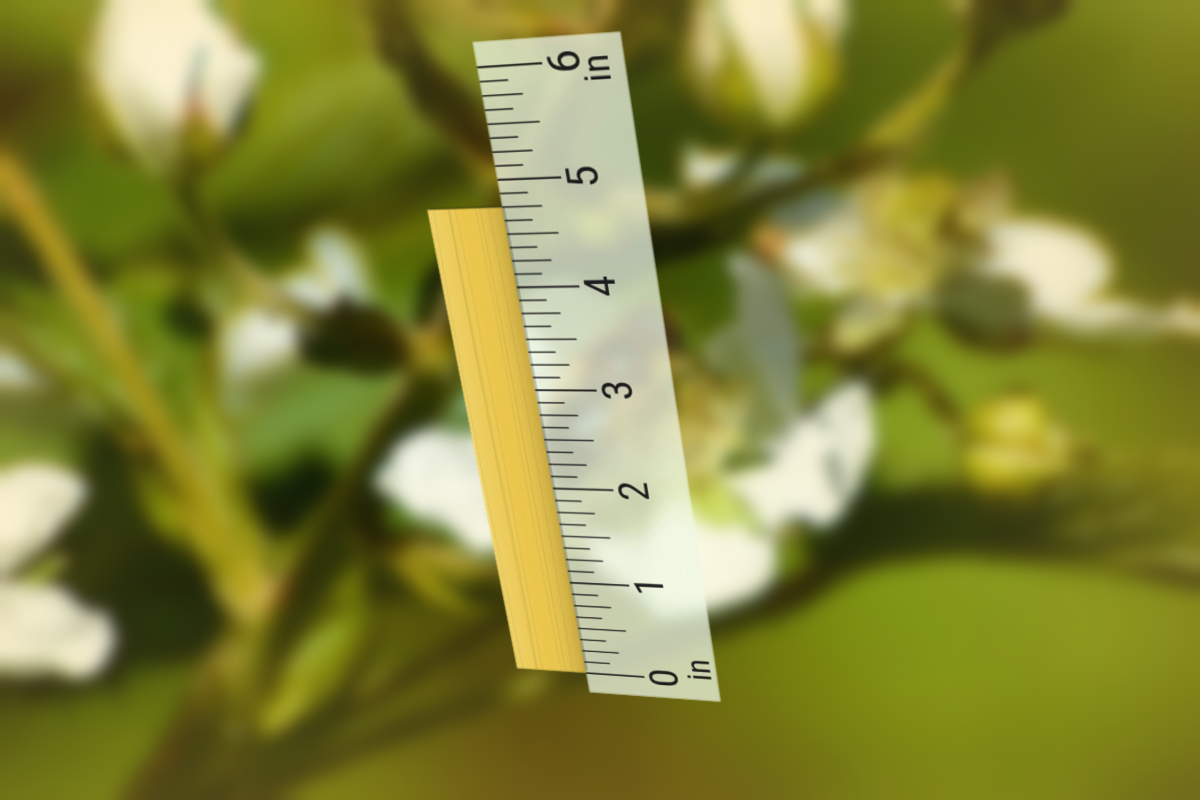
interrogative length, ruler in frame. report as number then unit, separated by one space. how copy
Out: 4.75 in
